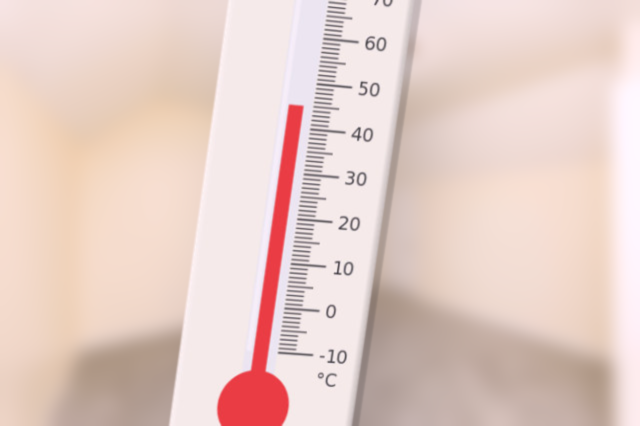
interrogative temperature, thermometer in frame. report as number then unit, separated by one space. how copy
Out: 45 °C
